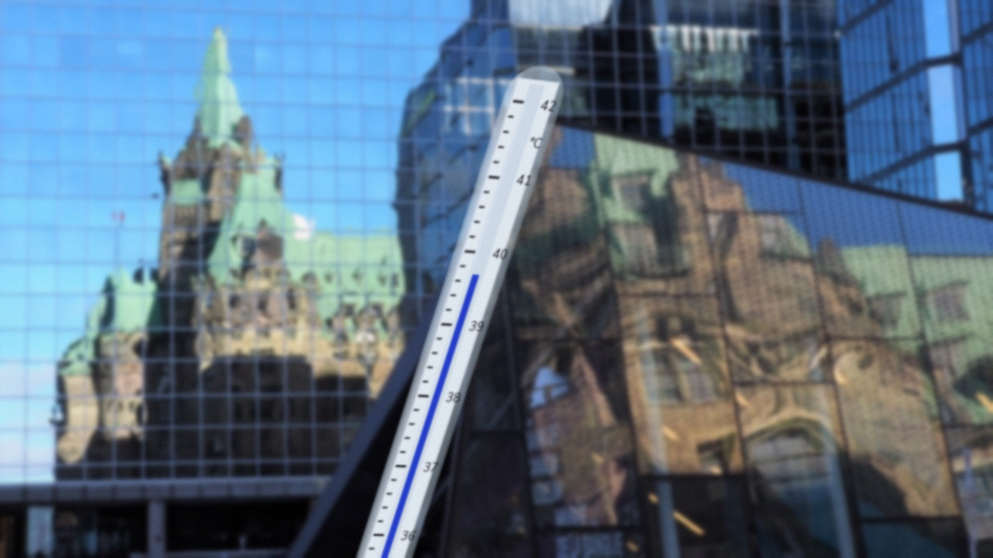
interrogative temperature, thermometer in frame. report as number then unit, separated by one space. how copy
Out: 39.7 °C
